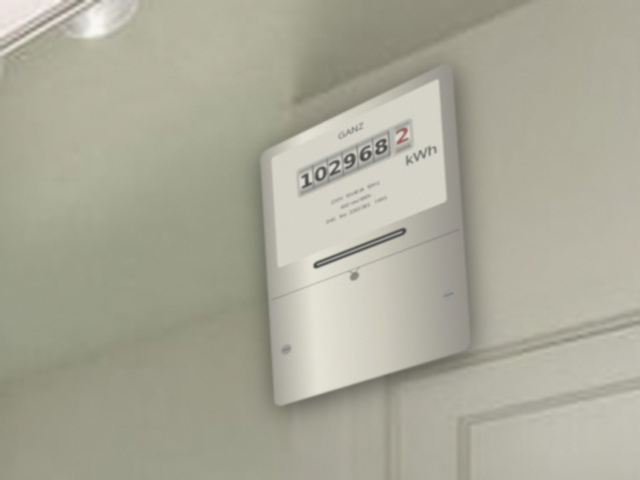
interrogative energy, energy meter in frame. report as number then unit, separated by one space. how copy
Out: 102968.2 kWh
